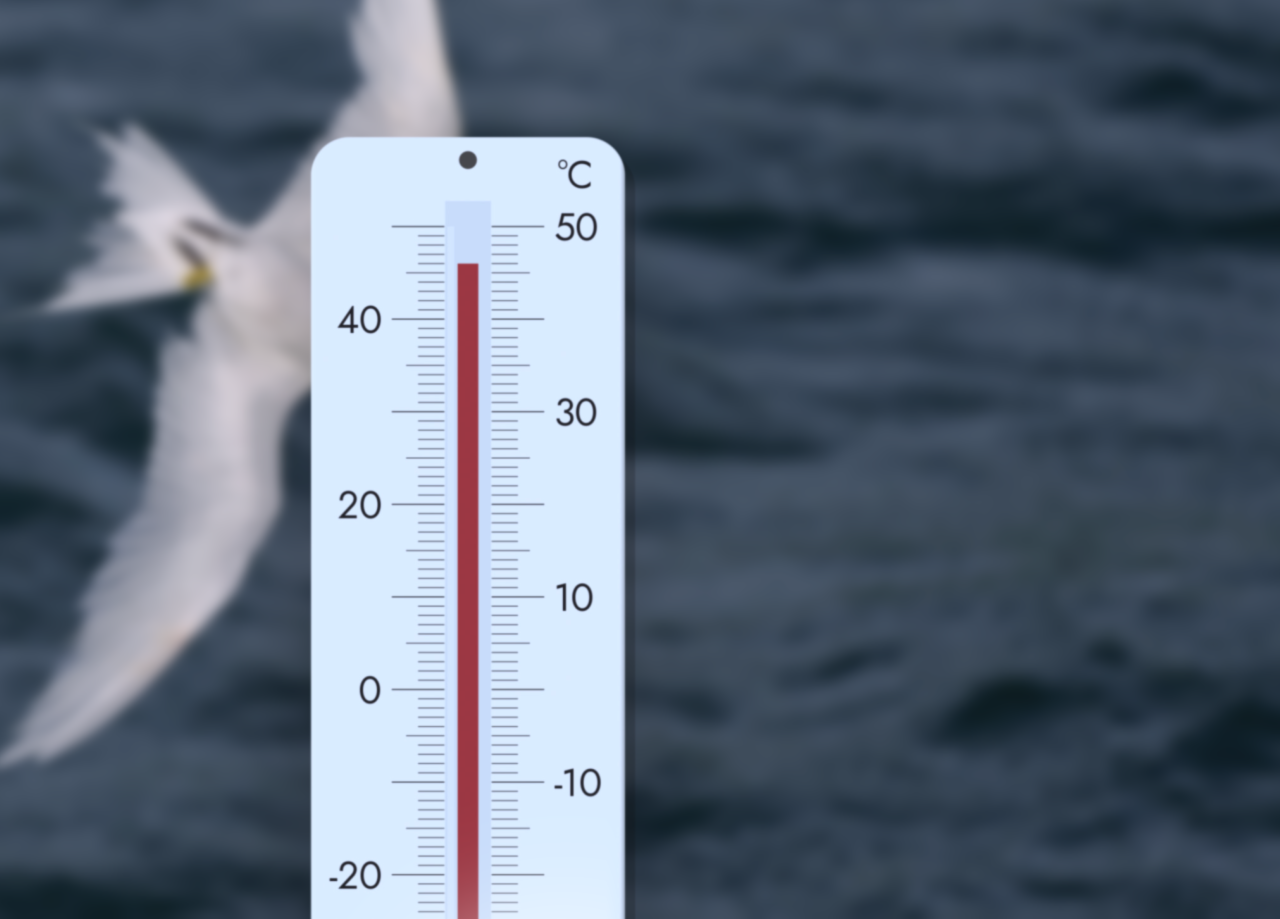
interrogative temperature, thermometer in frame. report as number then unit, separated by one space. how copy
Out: 46 °C
